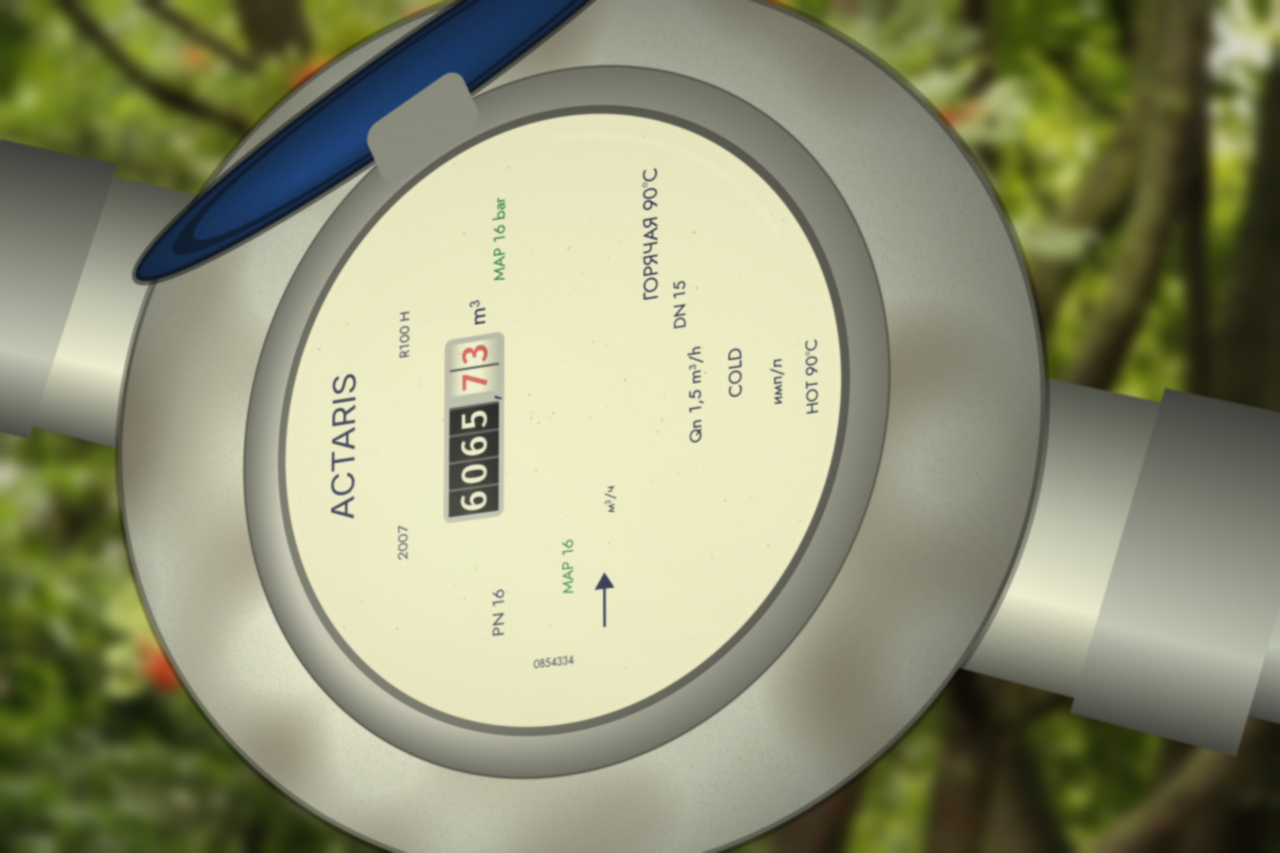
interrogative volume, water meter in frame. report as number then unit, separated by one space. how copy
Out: 6065.73 m³
